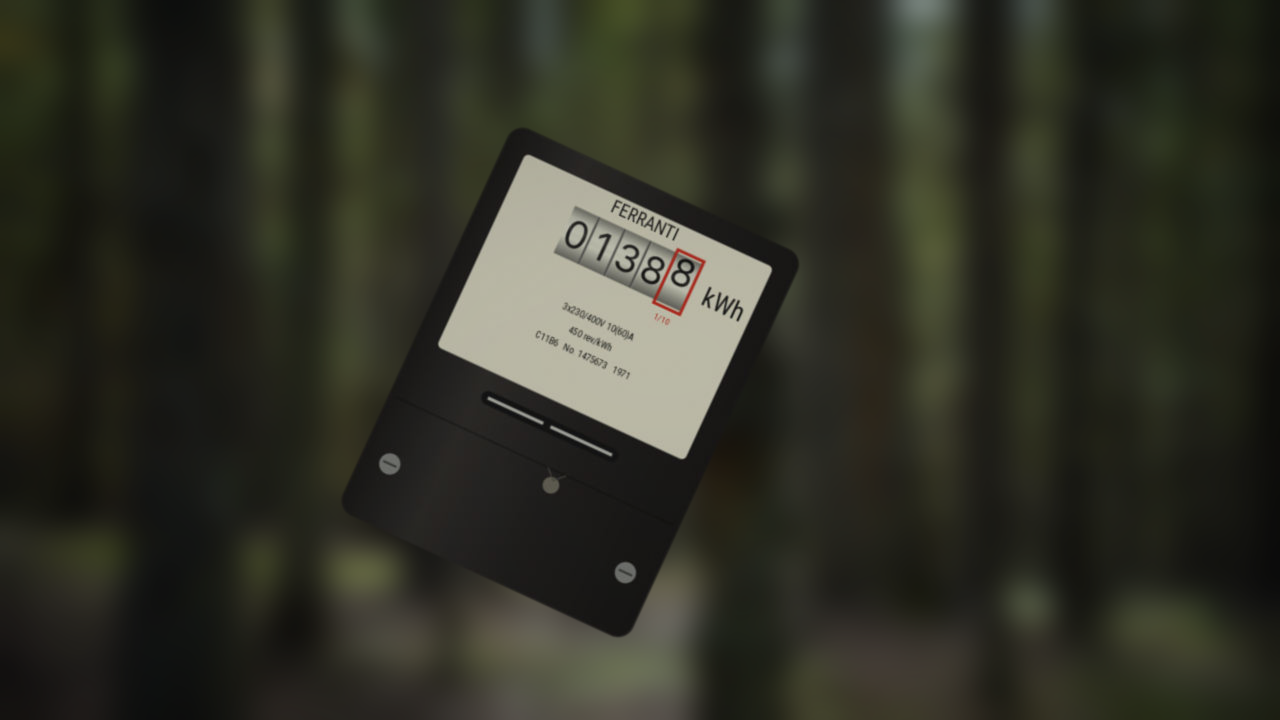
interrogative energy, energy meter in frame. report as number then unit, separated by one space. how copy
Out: 138.8 kWh
